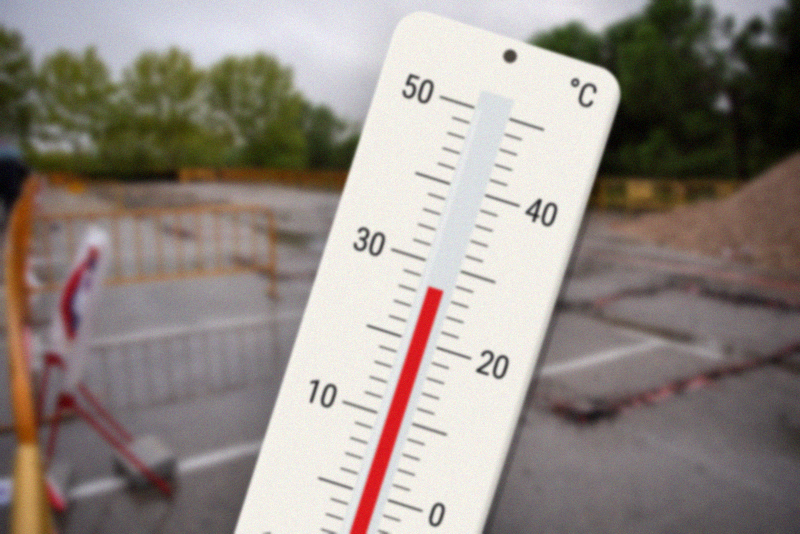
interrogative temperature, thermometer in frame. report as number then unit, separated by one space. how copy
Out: 27 °C
